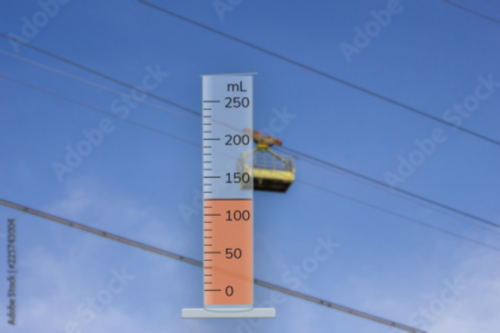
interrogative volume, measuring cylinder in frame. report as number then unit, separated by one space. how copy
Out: 120 mL
